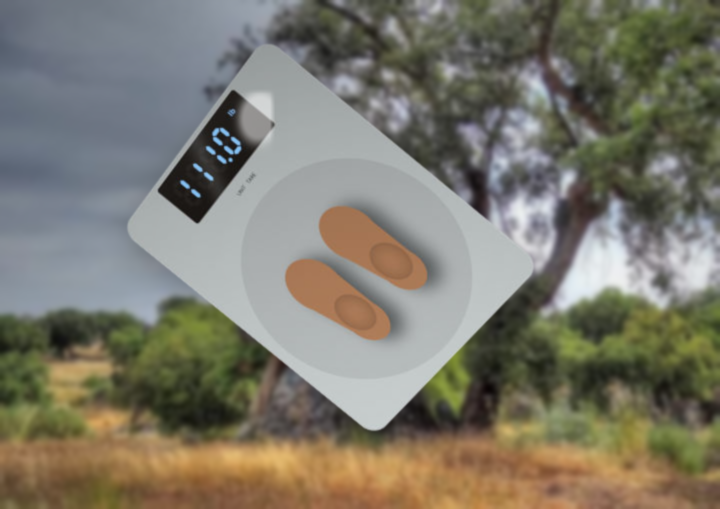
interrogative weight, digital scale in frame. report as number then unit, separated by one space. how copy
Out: 111.0 lb
